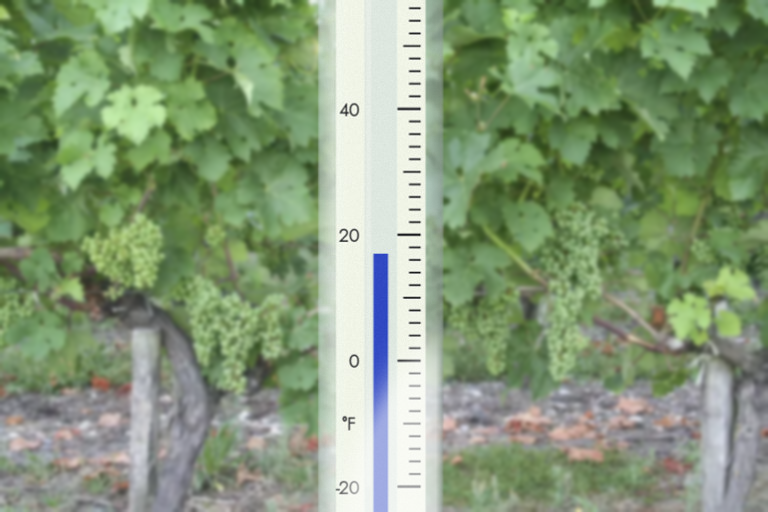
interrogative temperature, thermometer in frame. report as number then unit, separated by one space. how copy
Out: 17 °F
